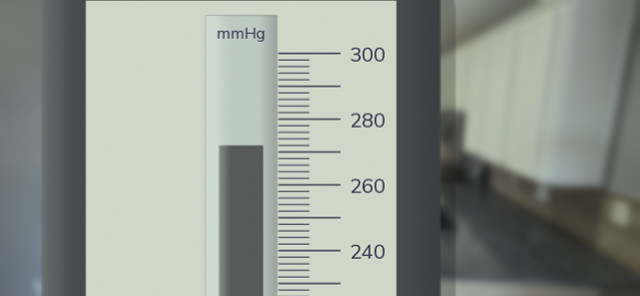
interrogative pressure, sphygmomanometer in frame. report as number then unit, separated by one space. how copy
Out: 272 mmHg
